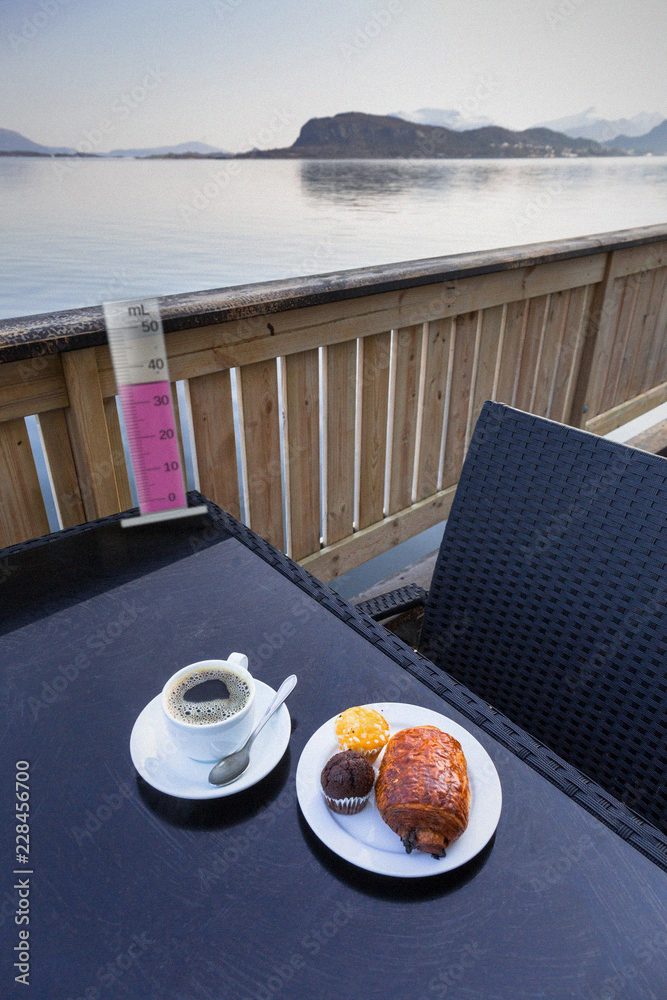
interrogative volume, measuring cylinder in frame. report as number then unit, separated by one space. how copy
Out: 35 mL
